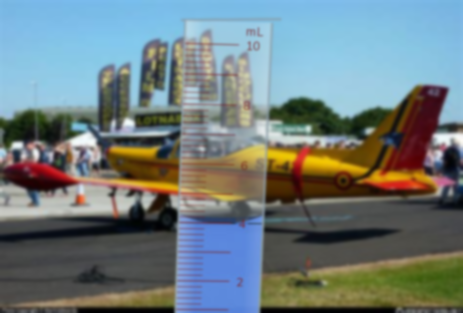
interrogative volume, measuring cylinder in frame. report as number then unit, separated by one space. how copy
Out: 4 mL
